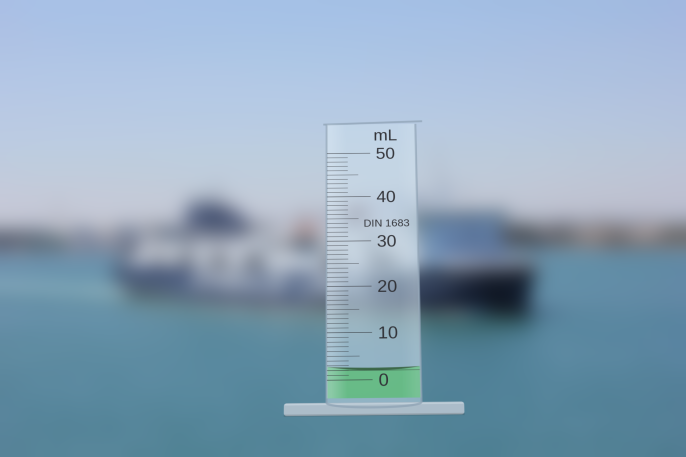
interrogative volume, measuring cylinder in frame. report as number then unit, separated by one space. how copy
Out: 2 mL
